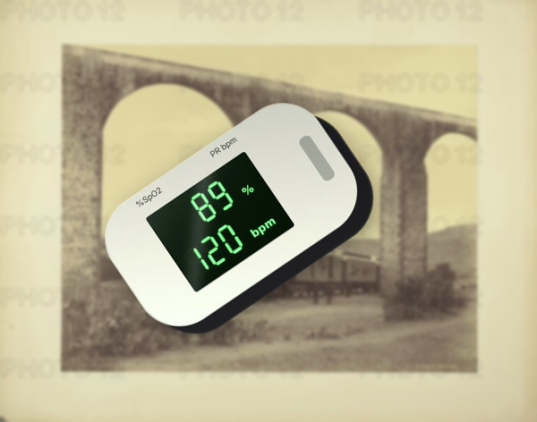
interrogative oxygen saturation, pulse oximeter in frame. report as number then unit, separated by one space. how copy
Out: 89 %
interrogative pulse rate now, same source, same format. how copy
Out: 120 bpm
